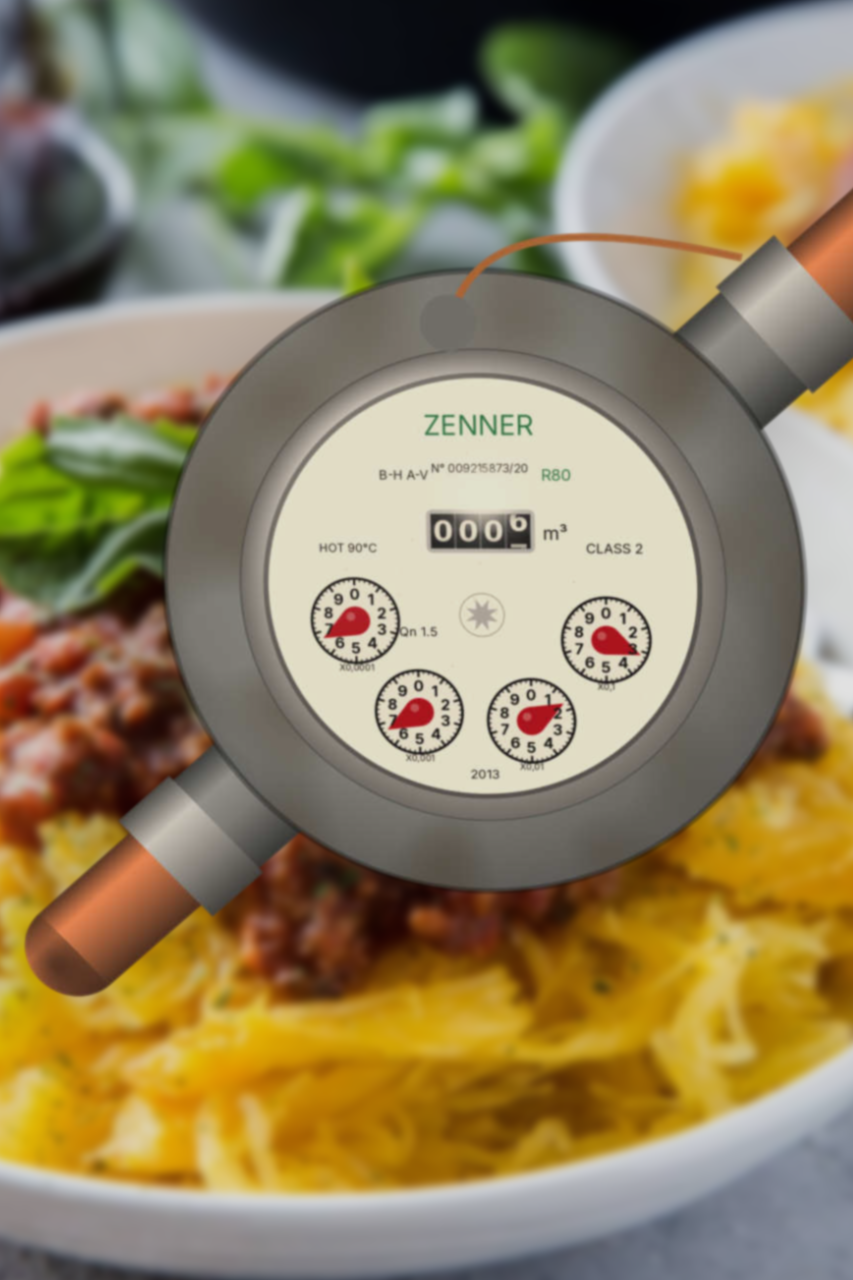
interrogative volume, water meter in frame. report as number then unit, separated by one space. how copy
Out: 6.3166 m³
